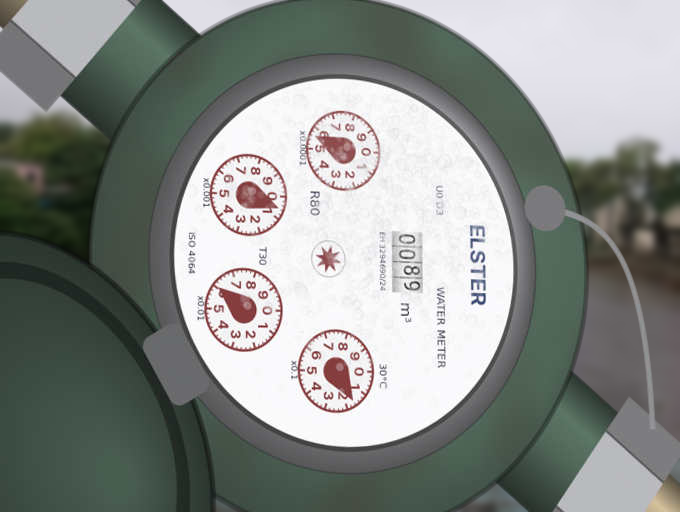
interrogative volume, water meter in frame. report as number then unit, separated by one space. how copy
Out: 89.1605 m³
